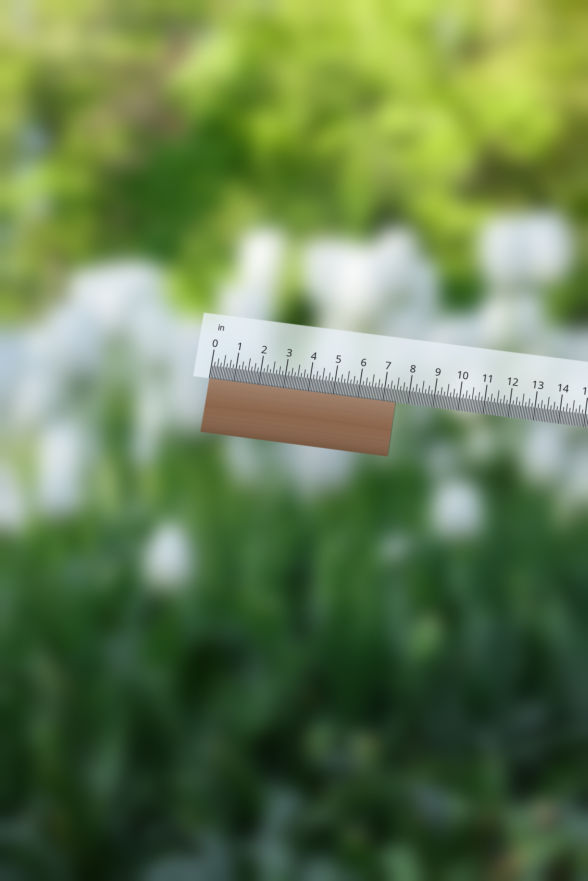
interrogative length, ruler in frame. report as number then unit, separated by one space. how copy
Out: 7.5 in
